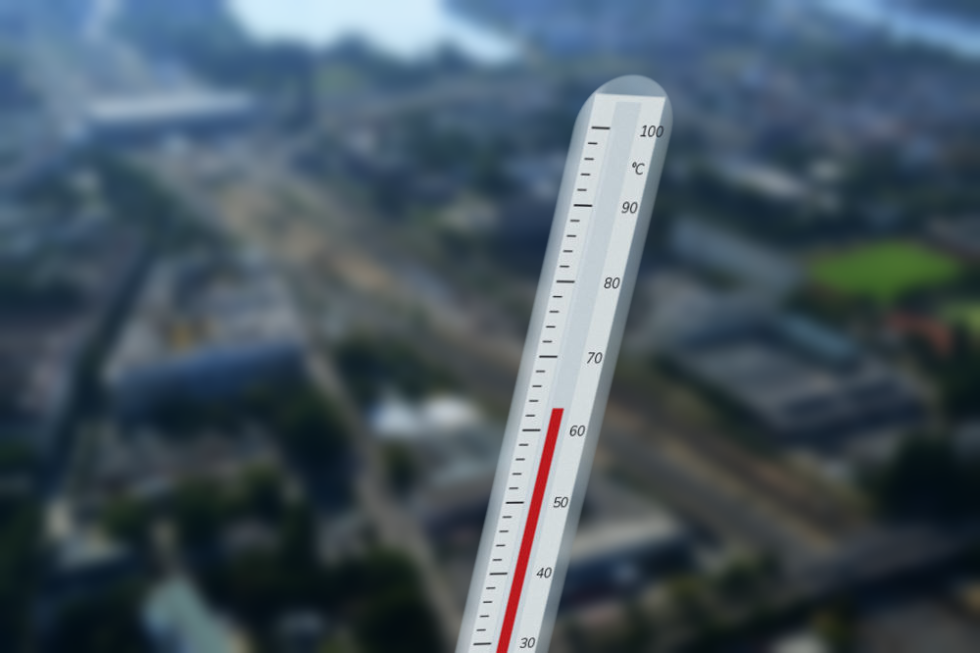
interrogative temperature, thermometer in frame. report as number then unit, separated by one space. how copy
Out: 63 °C
